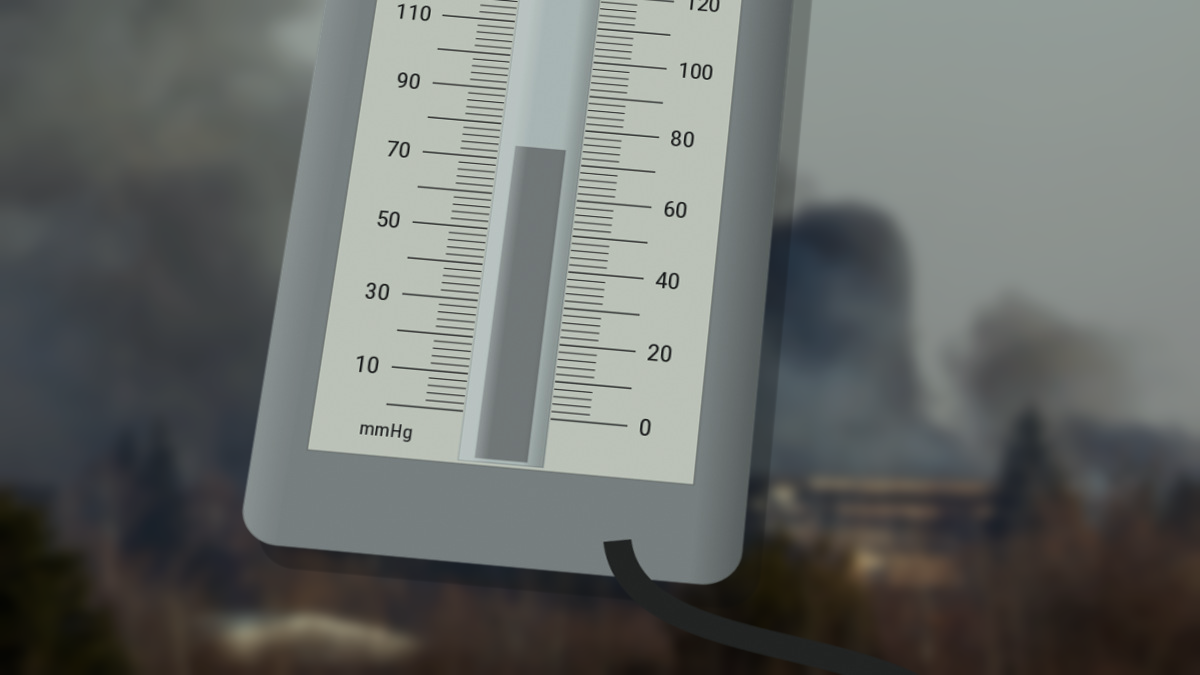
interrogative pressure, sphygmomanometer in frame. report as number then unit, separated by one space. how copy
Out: 74 mmHg
